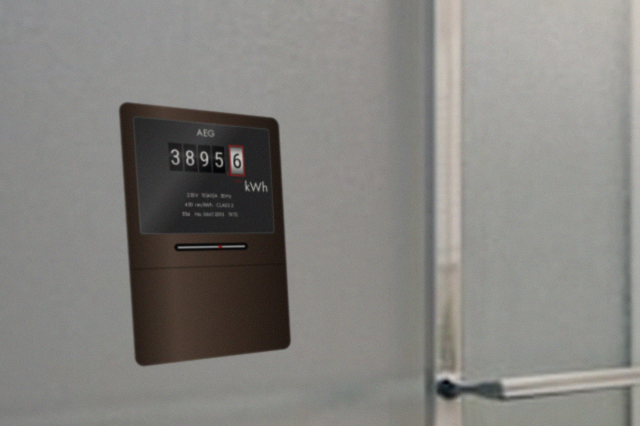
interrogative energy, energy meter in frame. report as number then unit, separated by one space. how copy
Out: 3895.6 kWh
